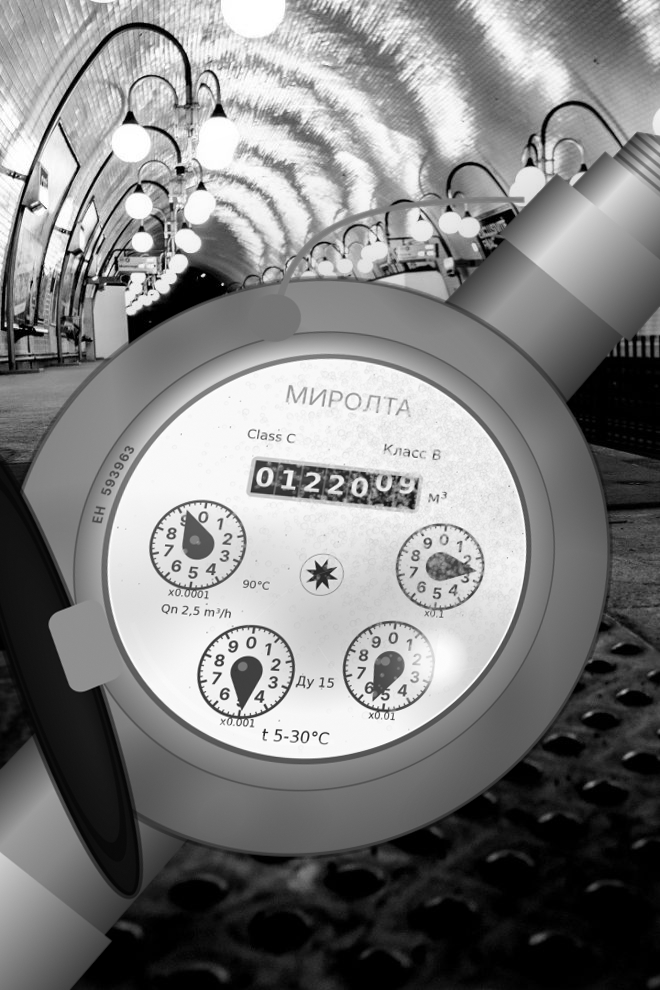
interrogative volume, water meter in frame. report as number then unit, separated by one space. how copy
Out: 122009.2549 m³
